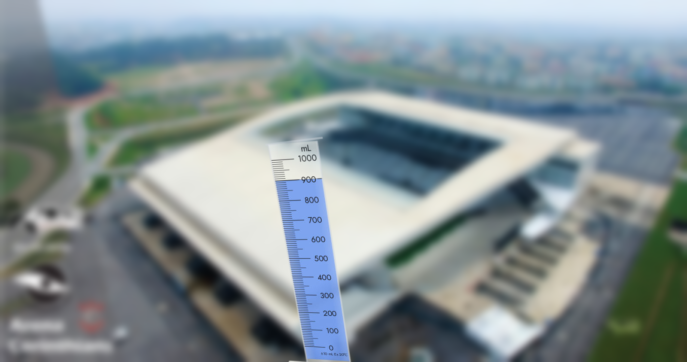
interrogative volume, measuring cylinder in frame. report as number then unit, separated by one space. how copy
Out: 900 mL
